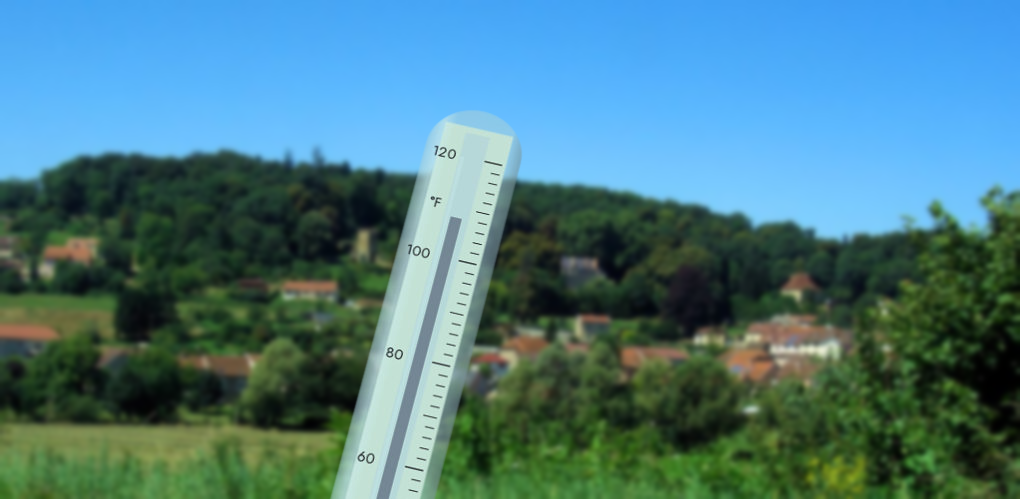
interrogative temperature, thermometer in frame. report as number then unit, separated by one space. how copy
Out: 108 °F
